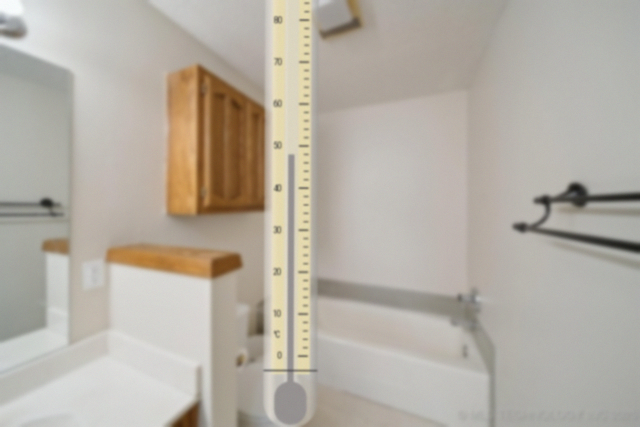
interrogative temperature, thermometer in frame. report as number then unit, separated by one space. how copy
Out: 48 °C
